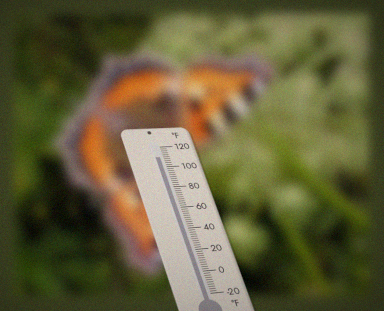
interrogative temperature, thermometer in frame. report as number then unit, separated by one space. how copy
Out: 110 °F
